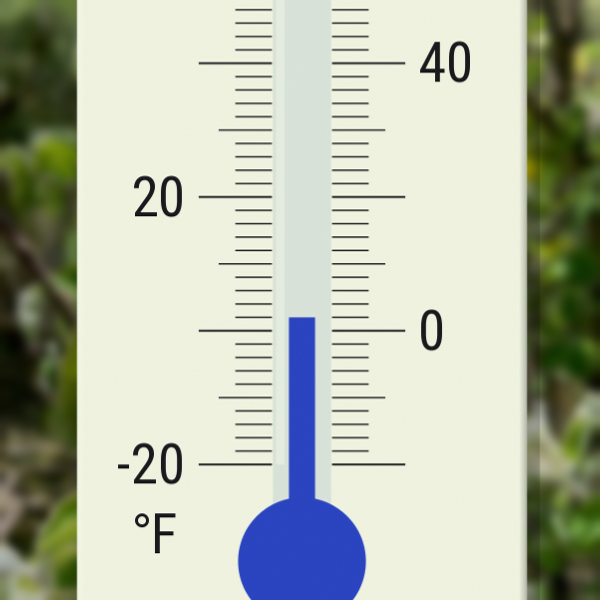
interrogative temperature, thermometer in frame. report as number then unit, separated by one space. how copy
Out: 2 °F
